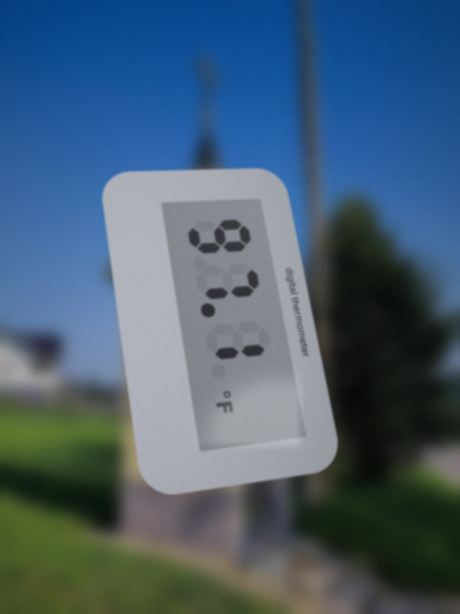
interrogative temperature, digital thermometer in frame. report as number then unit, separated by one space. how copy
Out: 97.1 °F
